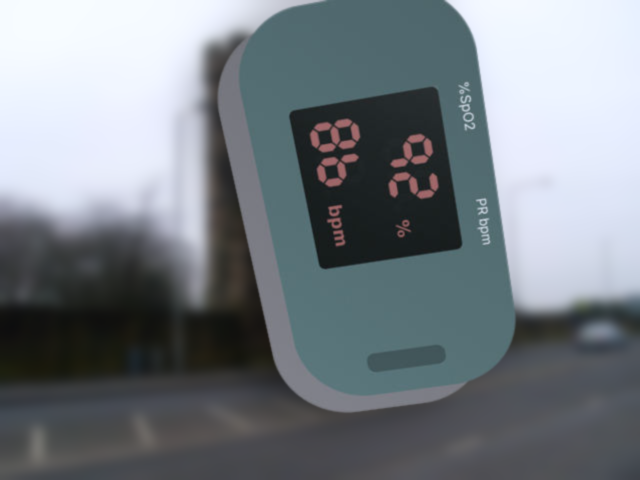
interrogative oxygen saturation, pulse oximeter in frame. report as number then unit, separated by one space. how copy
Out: 92 %
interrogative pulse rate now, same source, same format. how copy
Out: 86 bpm
